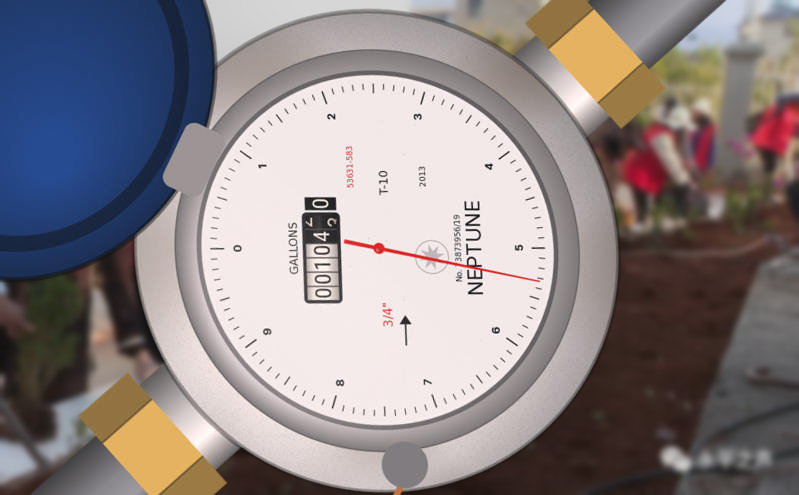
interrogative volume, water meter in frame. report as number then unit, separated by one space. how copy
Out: 10425.3 gal
